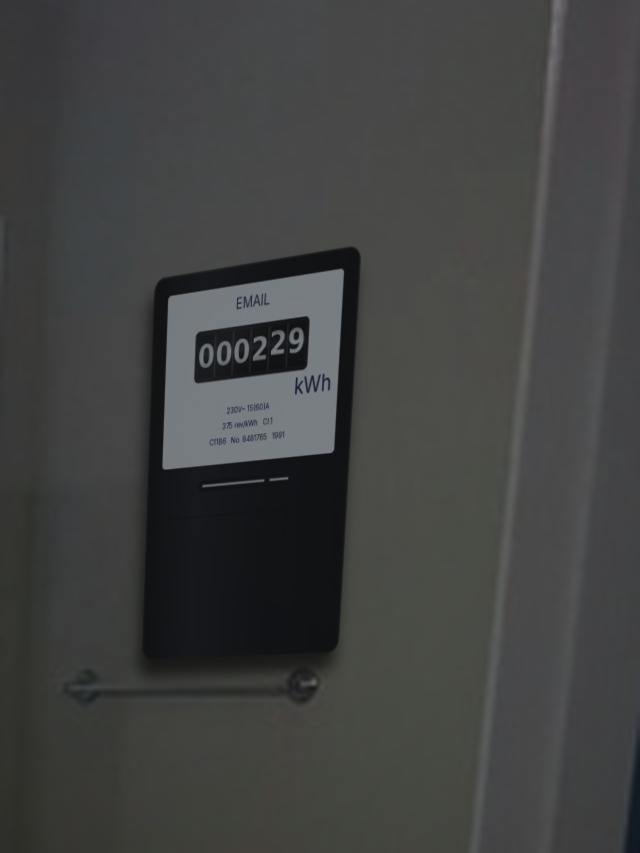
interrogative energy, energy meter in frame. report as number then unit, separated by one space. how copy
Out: 229 kWh
